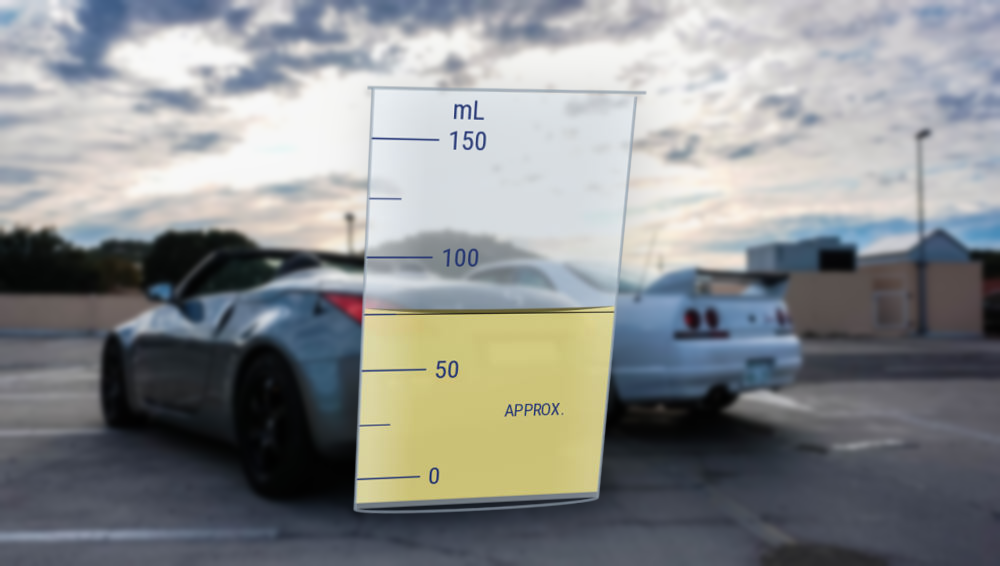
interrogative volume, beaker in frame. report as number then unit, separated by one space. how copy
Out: 75 mL
